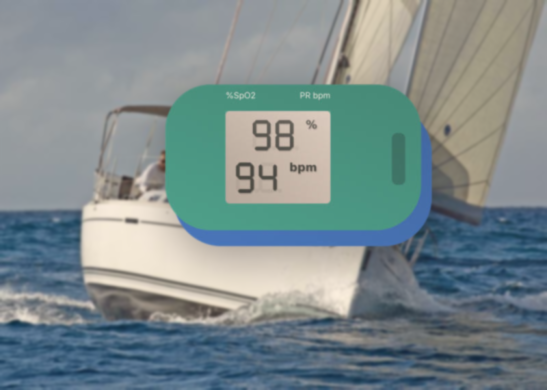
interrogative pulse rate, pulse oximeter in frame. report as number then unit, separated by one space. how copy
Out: 94 bpm
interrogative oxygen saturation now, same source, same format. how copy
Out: 98 %
